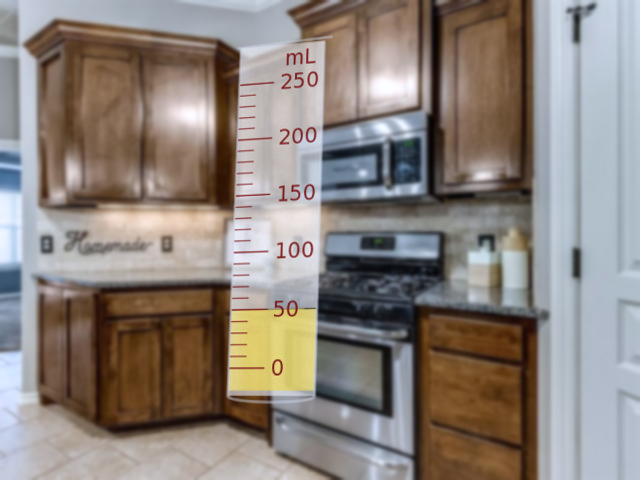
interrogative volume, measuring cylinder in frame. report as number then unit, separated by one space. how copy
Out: 50 mL
